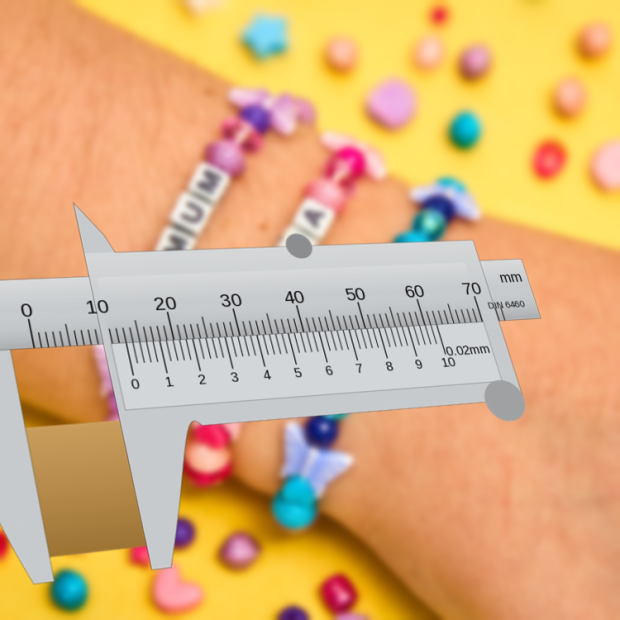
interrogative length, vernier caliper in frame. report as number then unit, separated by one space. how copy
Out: 13.0 mm
